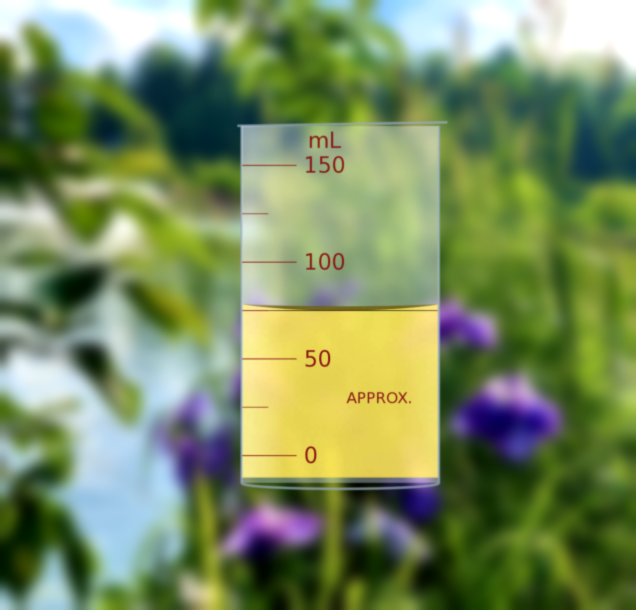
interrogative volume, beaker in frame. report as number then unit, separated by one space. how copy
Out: 75 mL
